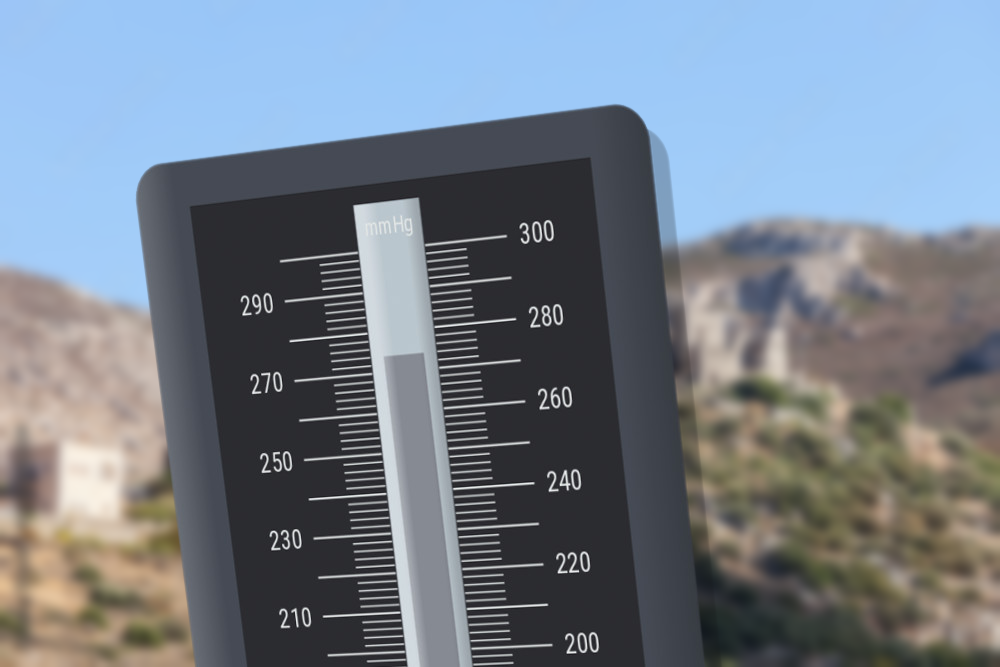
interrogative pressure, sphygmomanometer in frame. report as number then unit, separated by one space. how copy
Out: 274 mmHg
